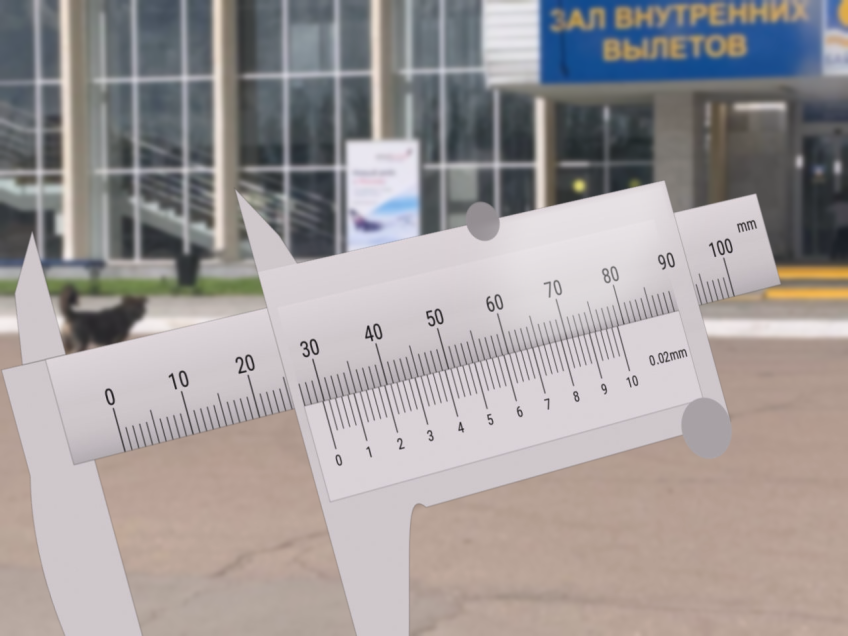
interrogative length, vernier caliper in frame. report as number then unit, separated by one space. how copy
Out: 29.8 mm
